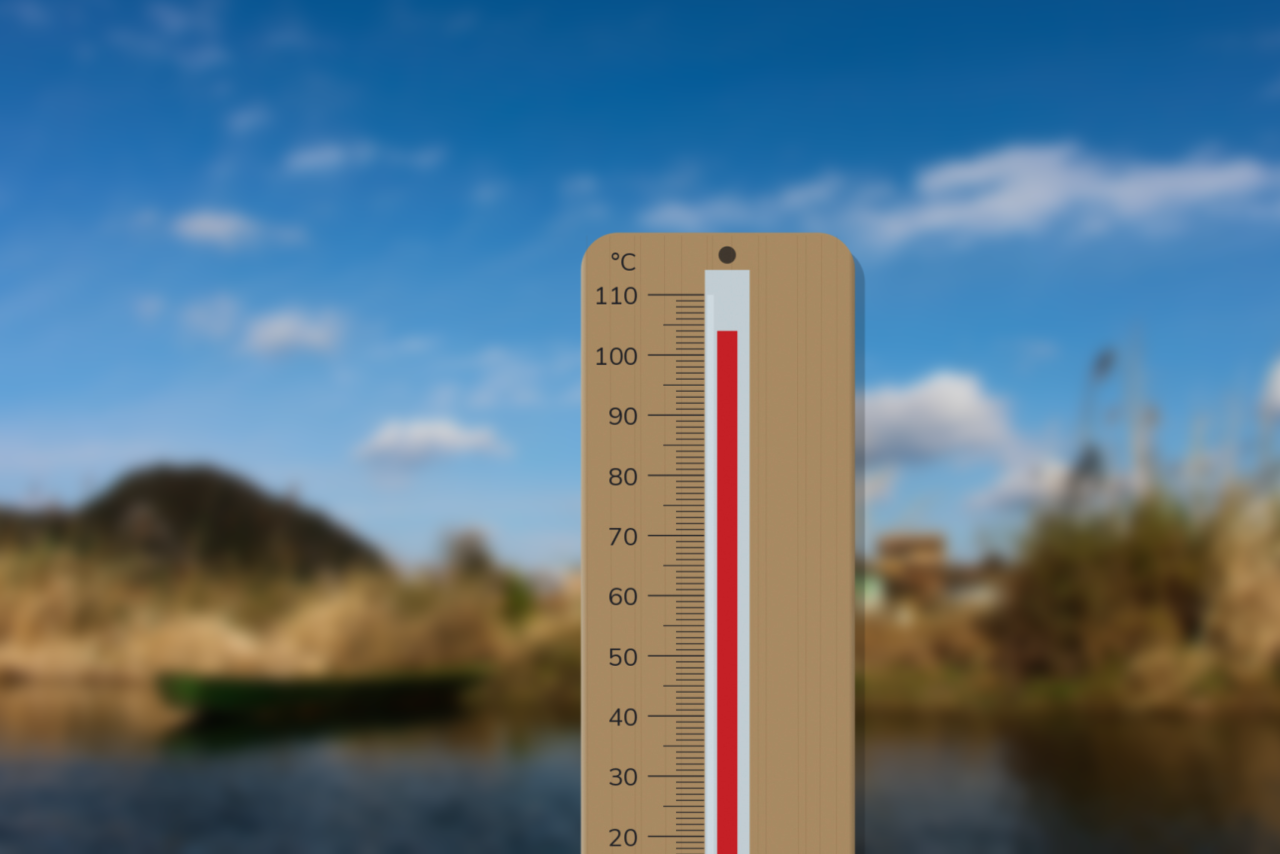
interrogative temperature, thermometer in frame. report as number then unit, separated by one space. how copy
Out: 104 °C
